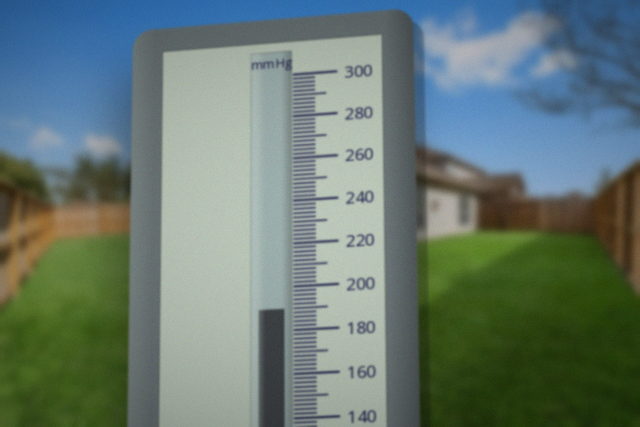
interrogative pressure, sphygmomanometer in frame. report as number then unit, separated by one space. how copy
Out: 190 mmHg
